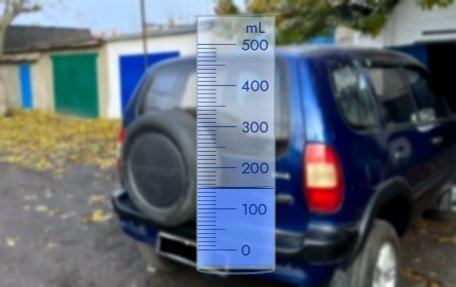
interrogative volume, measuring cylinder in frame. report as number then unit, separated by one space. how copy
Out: 150 mL
